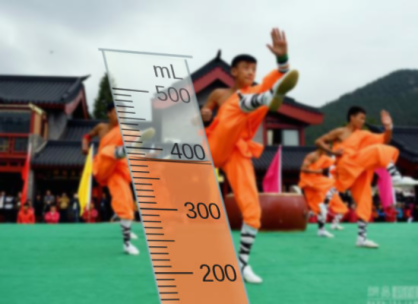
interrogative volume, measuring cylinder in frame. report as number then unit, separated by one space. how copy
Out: 380 mL
